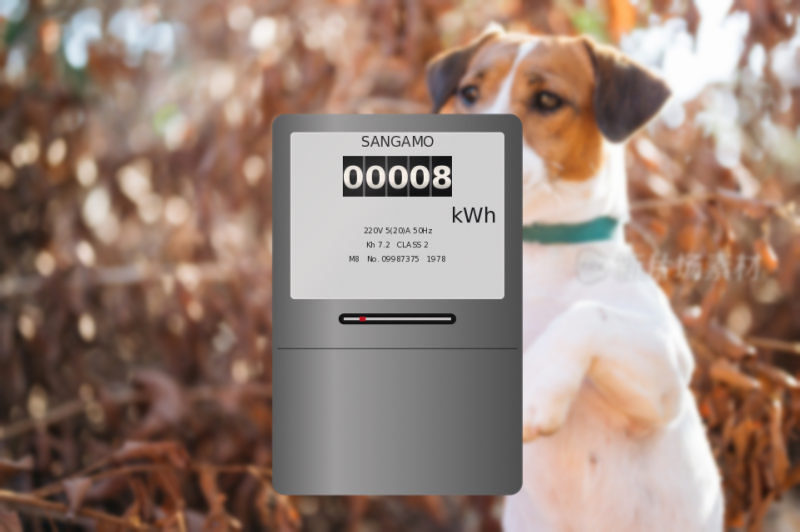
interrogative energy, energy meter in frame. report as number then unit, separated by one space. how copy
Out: 8 kWh
